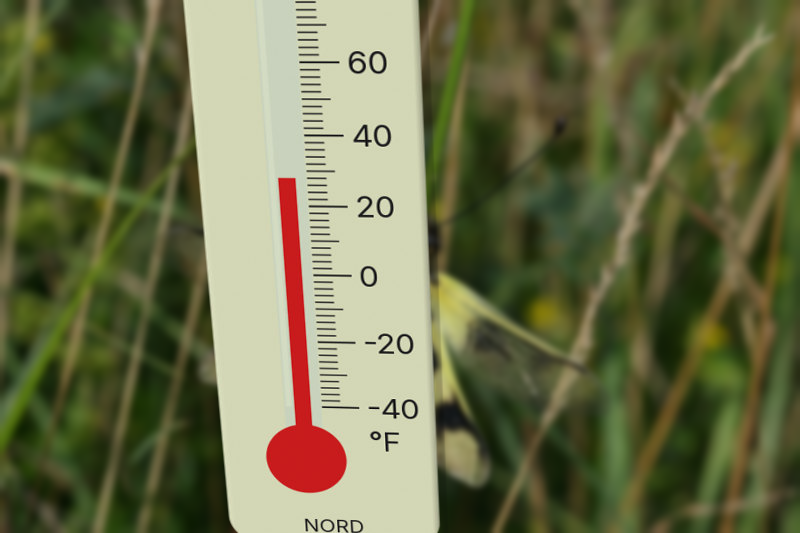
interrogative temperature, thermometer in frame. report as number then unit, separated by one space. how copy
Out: 28 °F
